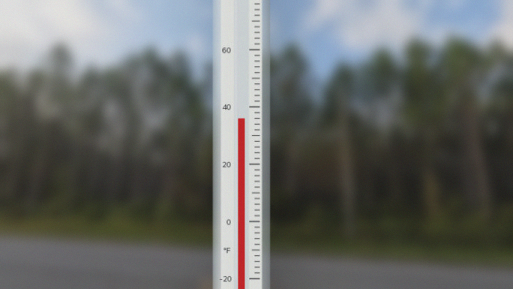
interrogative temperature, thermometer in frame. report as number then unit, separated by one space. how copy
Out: 36 °F
